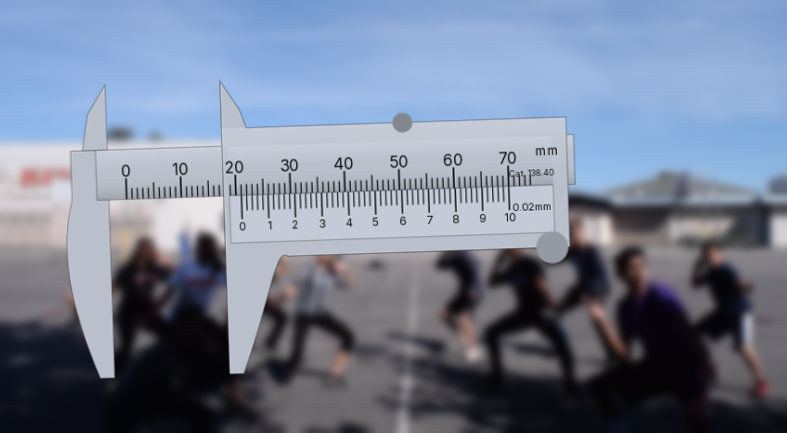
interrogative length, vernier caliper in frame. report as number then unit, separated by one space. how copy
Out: 21.0 mm
